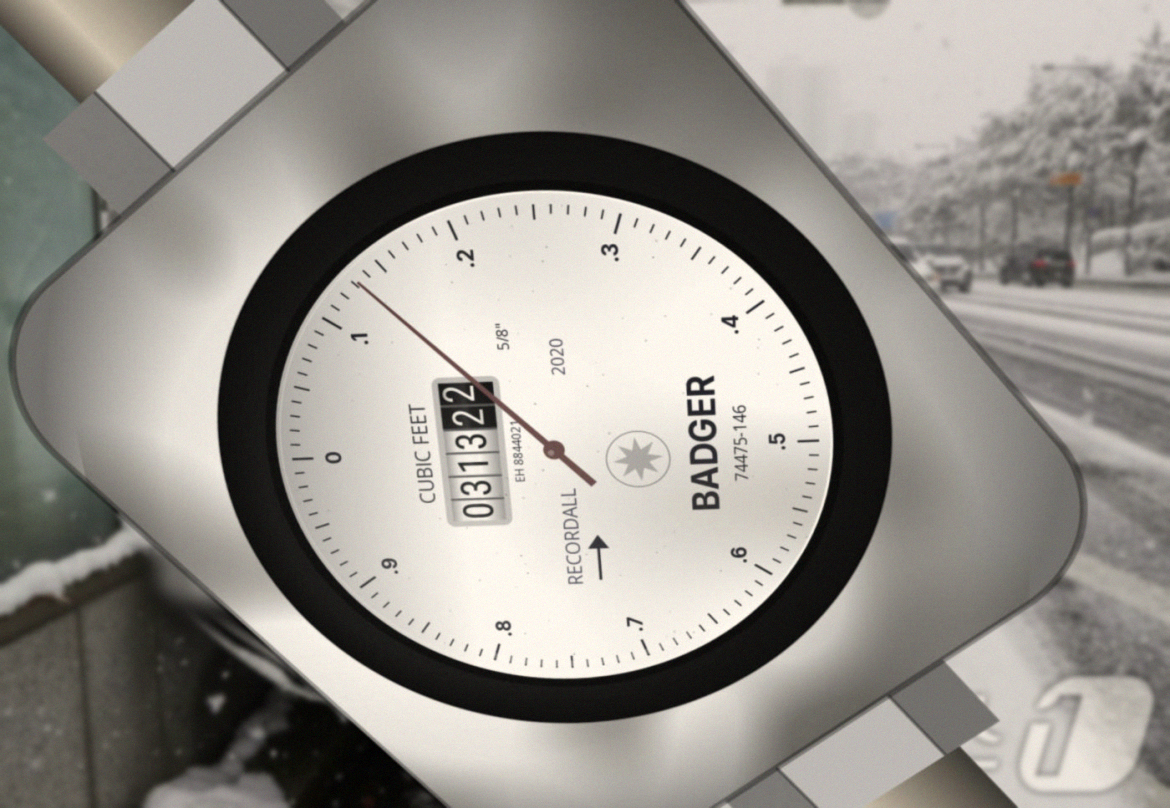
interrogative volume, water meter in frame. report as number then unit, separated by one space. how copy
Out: 31322.13 ft³
